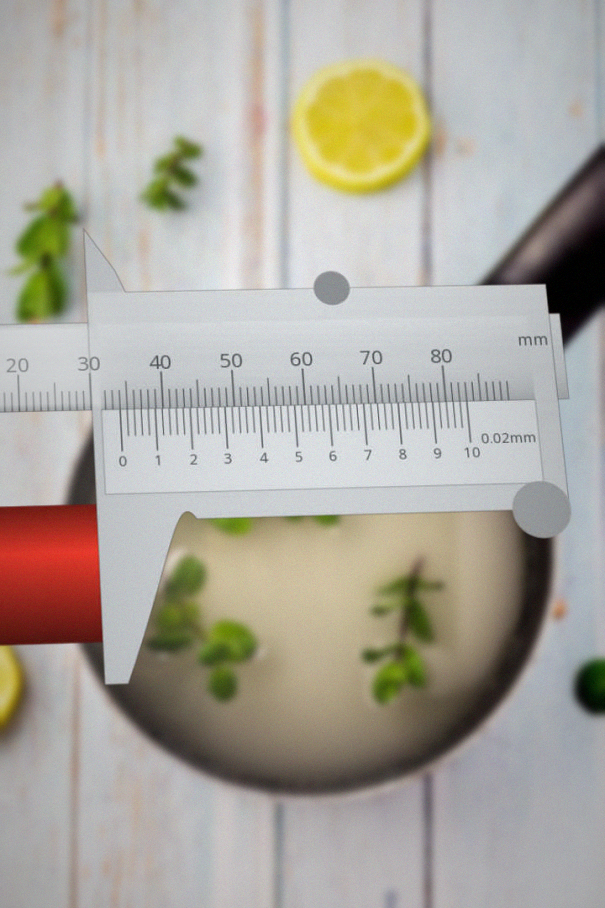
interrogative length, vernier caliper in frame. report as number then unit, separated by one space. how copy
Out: 34.0 mm
